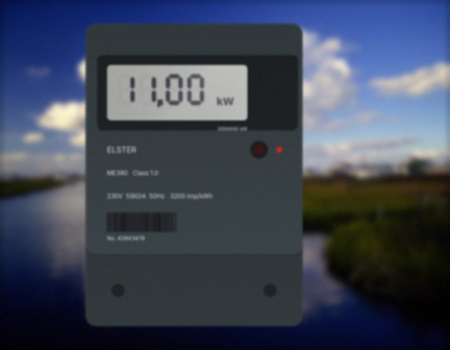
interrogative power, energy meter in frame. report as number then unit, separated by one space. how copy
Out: 11.00 kW
